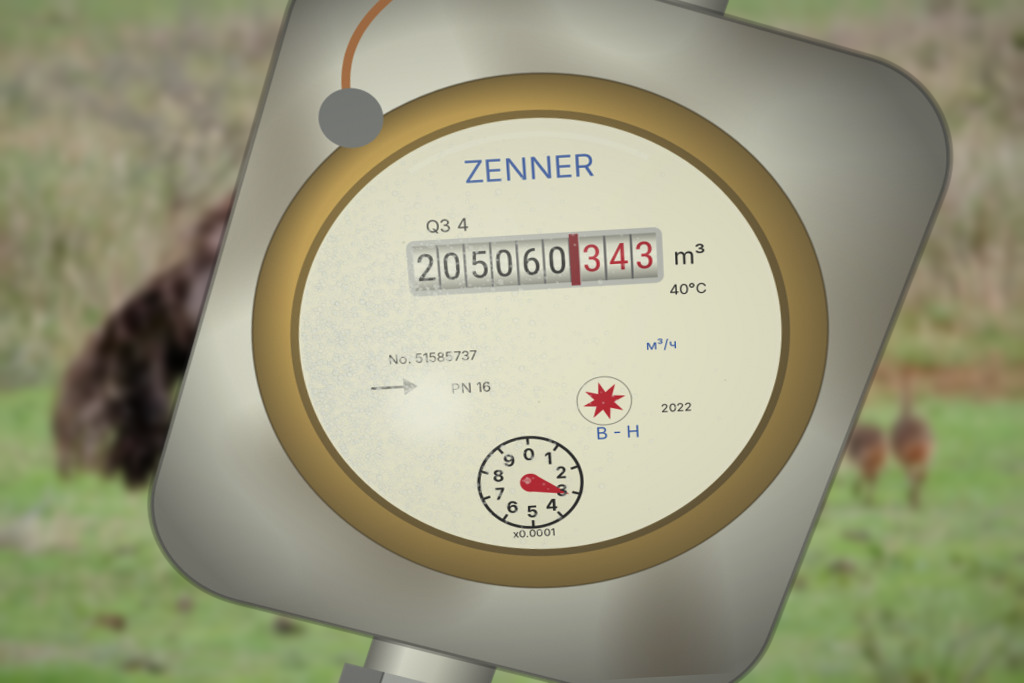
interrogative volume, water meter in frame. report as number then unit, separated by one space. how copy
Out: 205060.3433 m³
